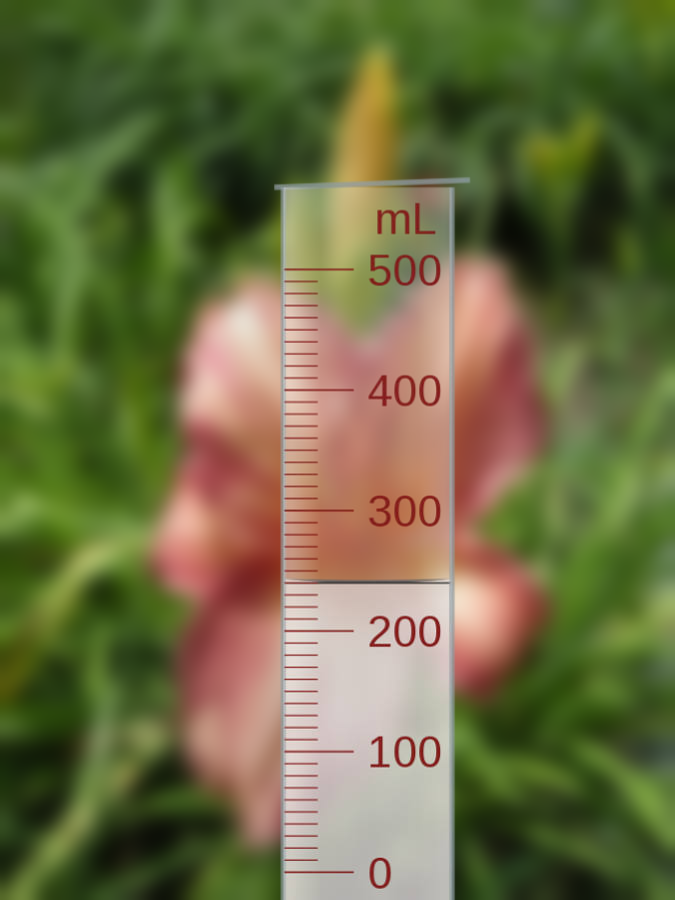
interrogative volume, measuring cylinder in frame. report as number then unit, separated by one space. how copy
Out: 240 mL
